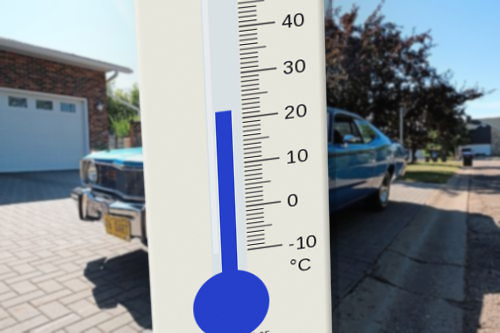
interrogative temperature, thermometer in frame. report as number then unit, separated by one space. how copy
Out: 22 °C
